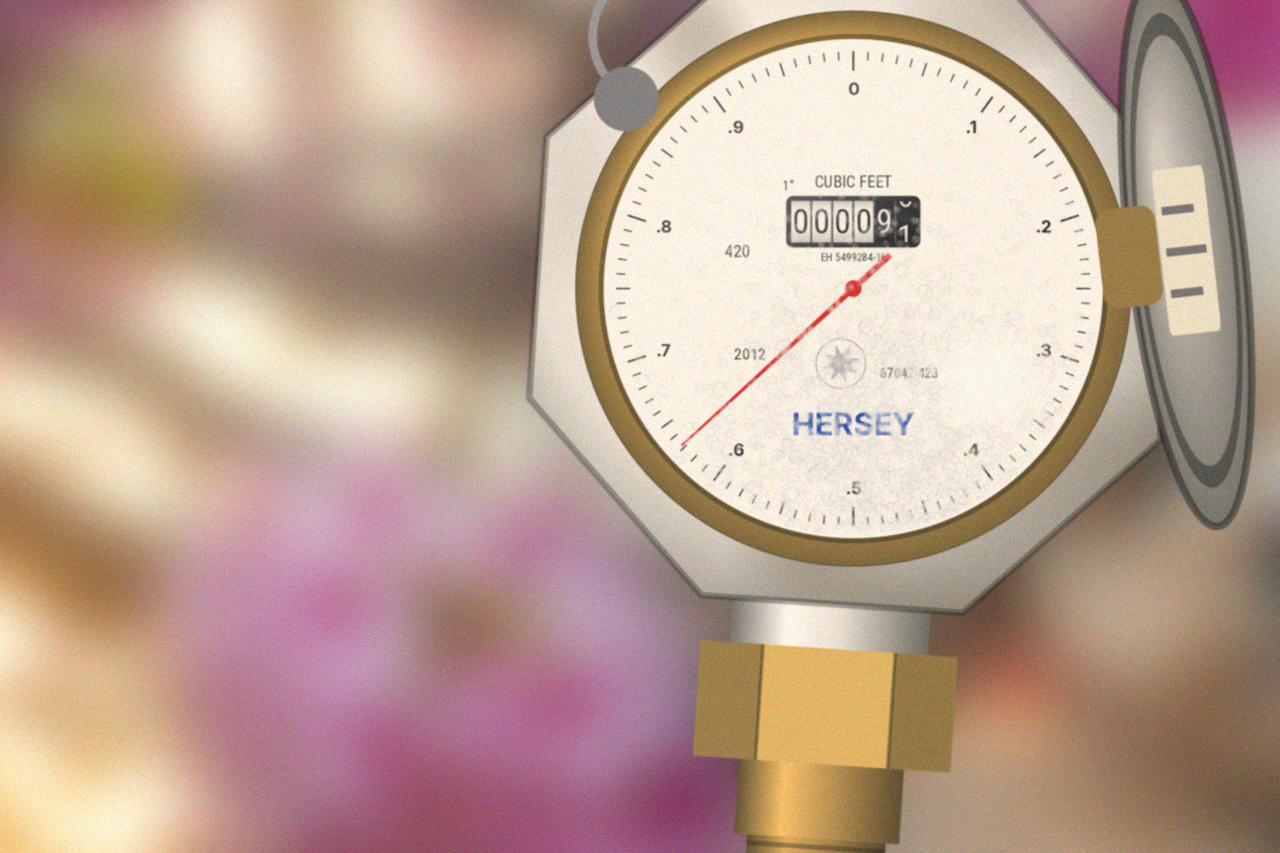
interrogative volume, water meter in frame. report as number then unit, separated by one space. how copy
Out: 90.63 ft³
